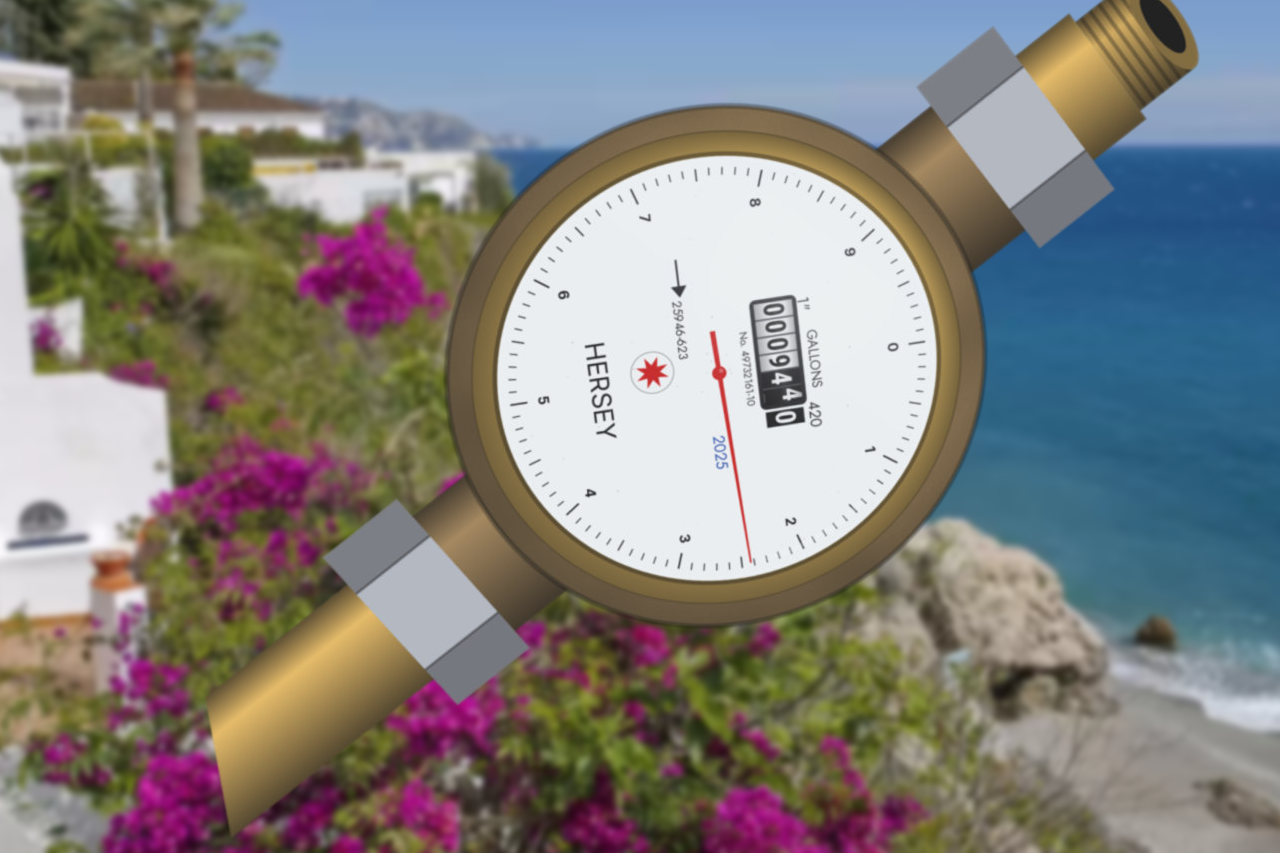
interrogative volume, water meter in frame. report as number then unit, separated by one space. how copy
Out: 9442.4 gal
